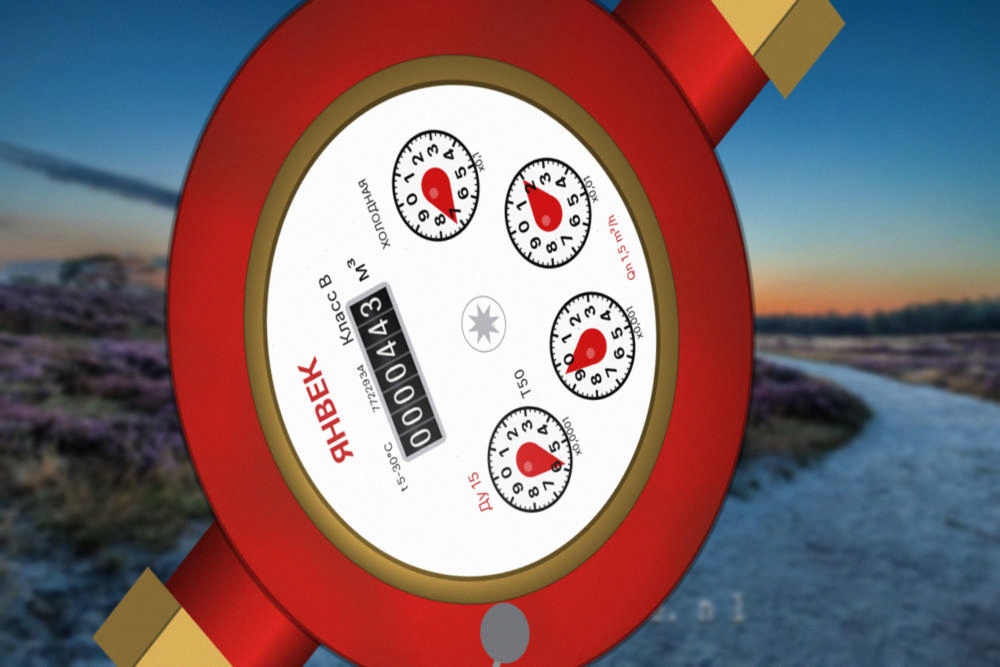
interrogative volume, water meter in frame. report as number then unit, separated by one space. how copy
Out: 443.7195 m³
